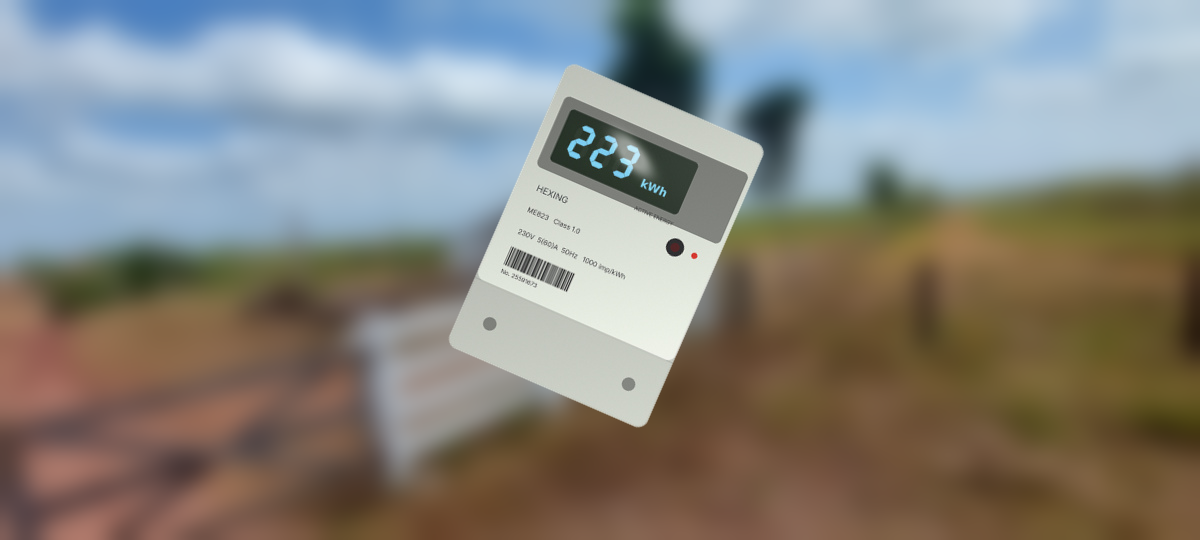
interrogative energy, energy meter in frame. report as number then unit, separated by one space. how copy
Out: 223 kWh
